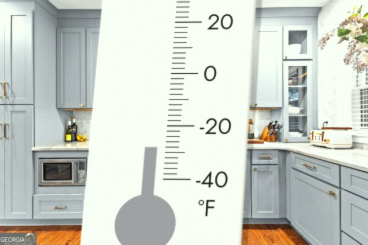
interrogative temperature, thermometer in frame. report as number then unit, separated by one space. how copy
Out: -28 °F
